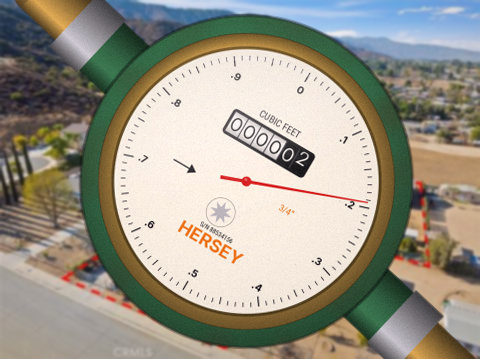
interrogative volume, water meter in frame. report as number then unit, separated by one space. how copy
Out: 2.19 ft³
